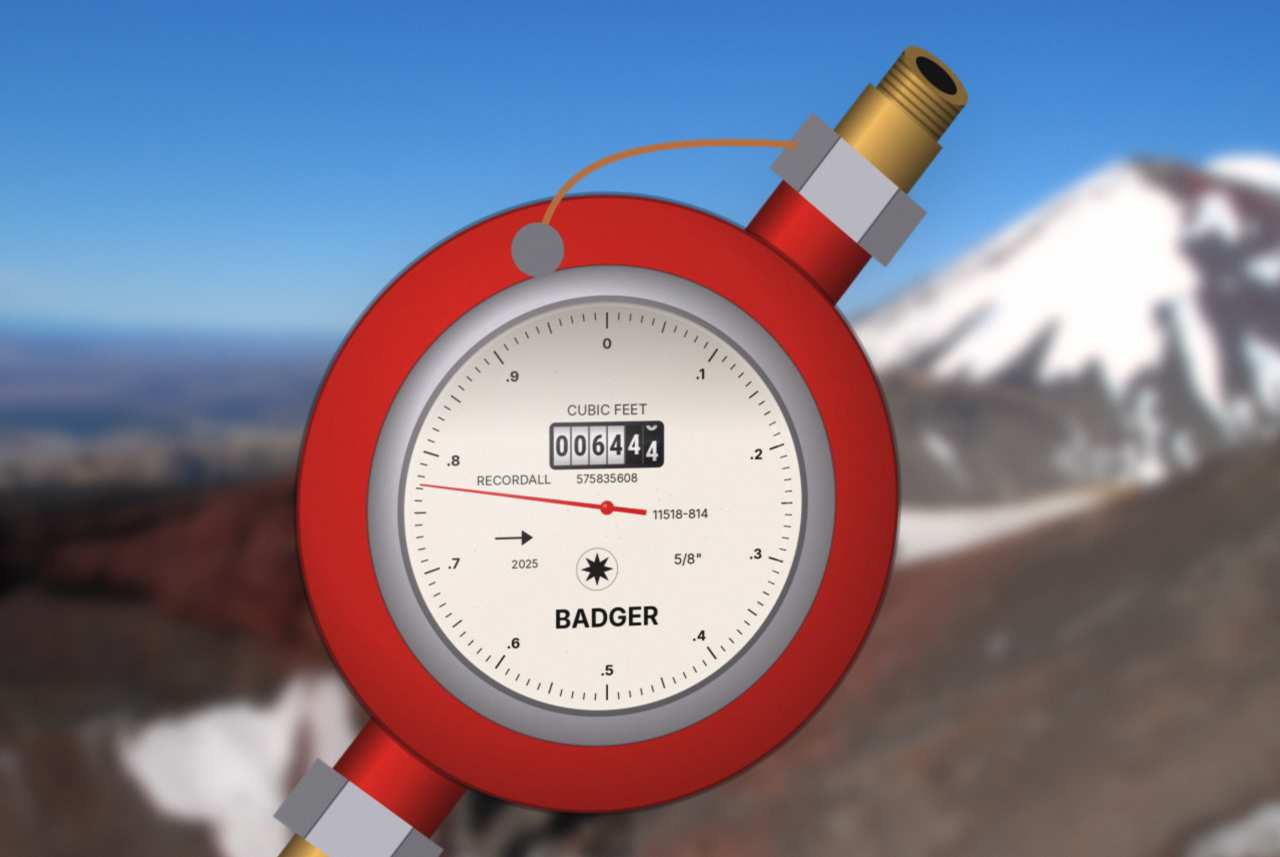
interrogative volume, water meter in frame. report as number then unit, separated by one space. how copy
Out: 6443.77 ft³
